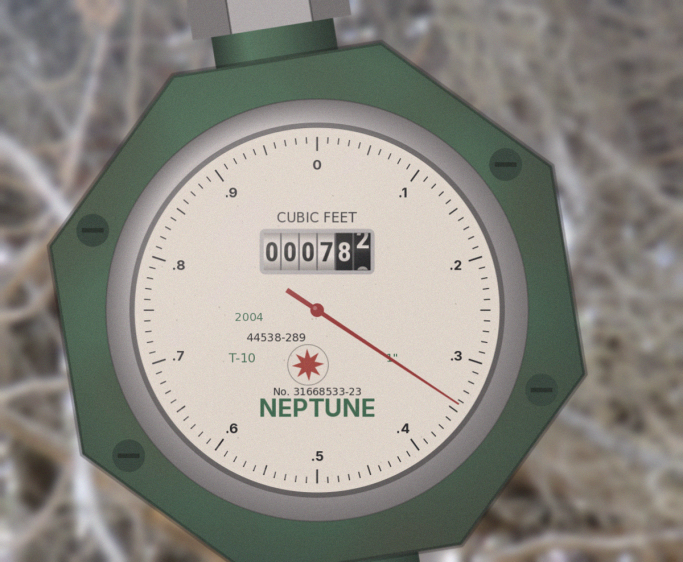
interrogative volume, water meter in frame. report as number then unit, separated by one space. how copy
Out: 782.34 ft³
